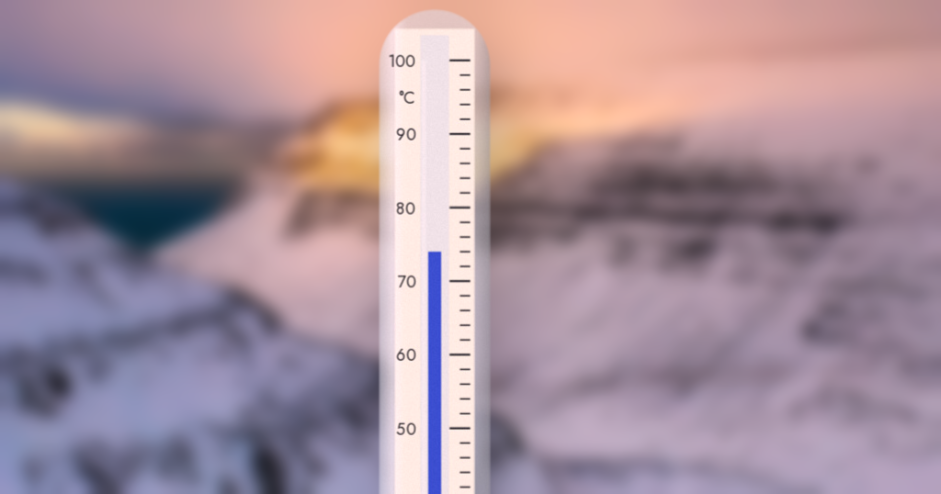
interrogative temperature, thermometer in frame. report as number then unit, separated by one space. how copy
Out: 74 °C
